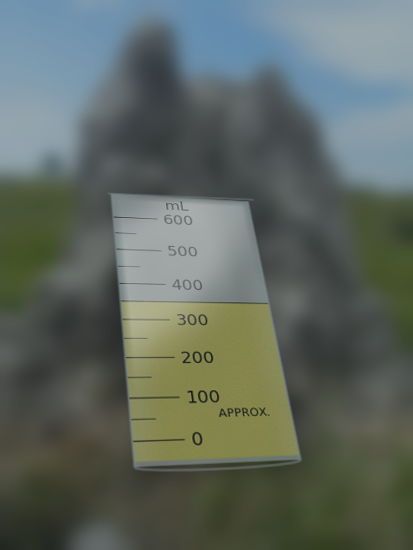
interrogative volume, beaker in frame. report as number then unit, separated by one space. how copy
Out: 350 mL
